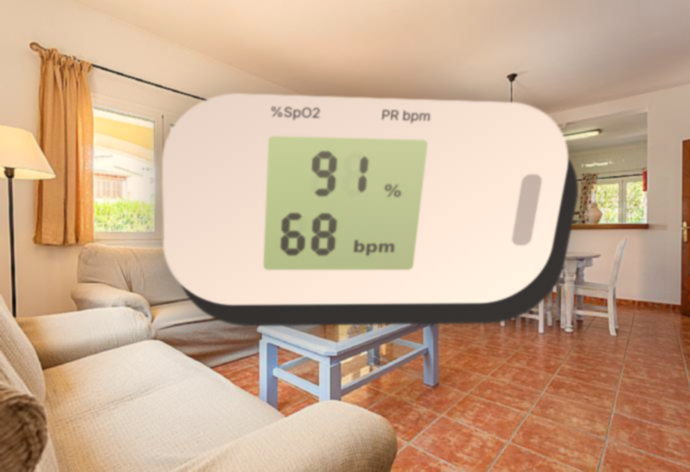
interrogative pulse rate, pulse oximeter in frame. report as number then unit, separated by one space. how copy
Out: 68 bpm
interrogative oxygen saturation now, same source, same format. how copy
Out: 91 %
